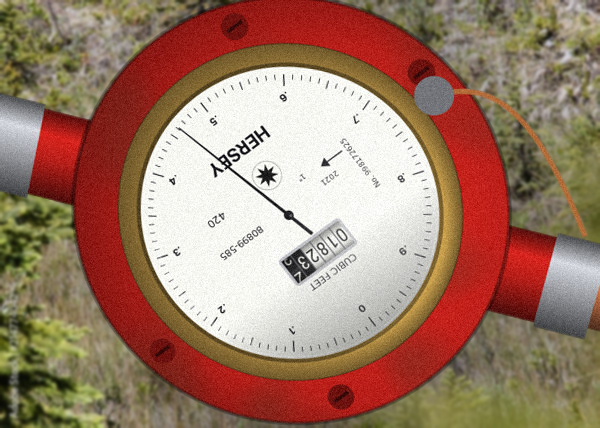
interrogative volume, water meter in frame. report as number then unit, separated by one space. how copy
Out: 18232.46 ft³
